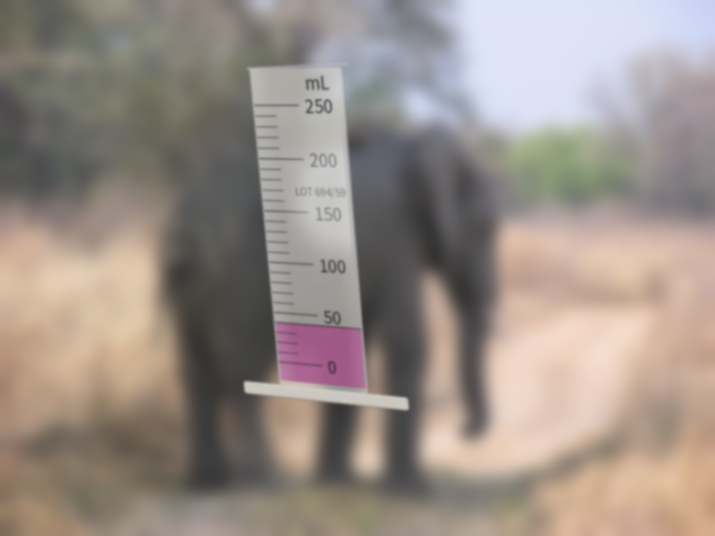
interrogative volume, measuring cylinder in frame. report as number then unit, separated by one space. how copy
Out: 40 mL
